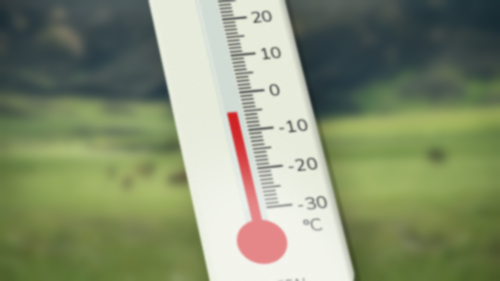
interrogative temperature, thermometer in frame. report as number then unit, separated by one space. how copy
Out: -5 °C
